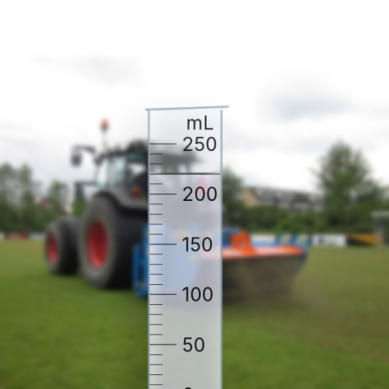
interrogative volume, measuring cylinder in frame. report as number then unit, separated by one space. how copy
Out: 220 mL
